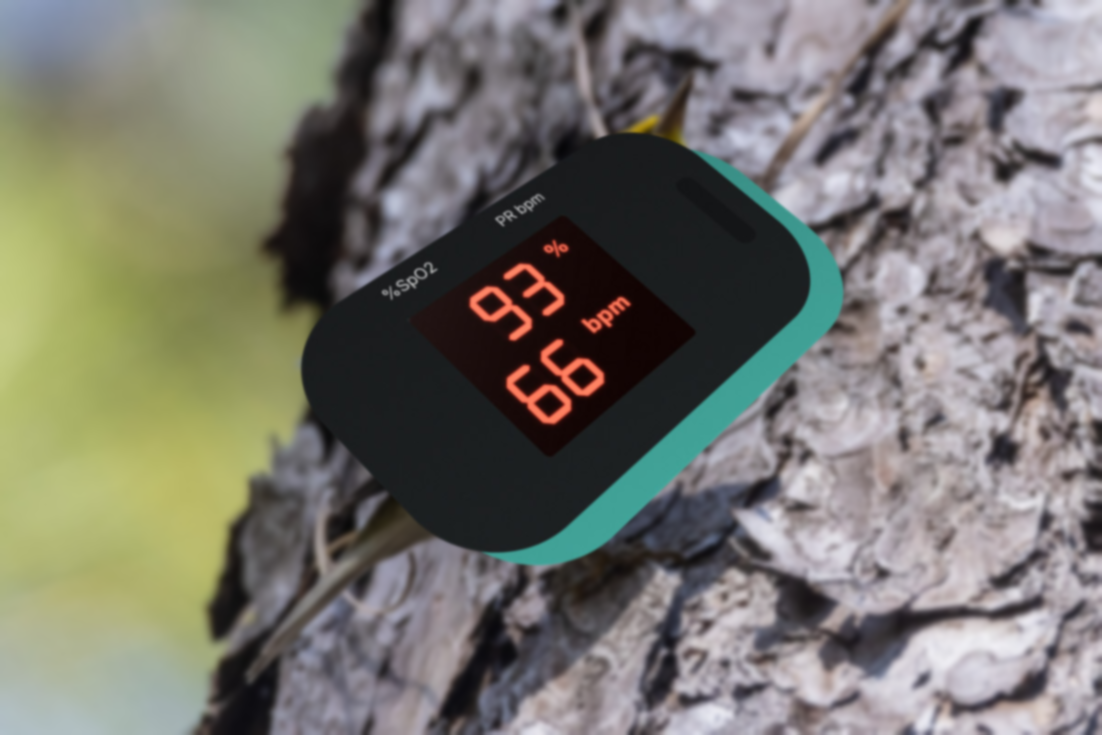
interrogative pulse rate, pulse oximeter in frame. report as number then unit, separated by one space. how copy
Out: 66 bpm
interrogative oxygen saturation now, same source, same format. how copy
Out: 93 %
